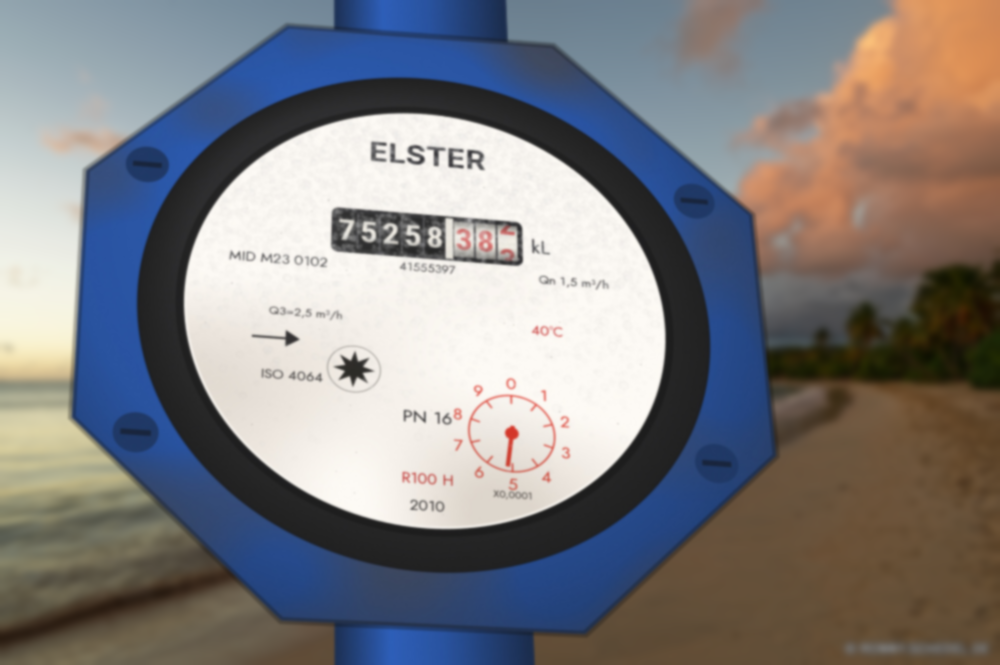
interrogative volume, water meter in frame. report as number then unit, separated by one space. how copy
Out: 75258.3825 kL
